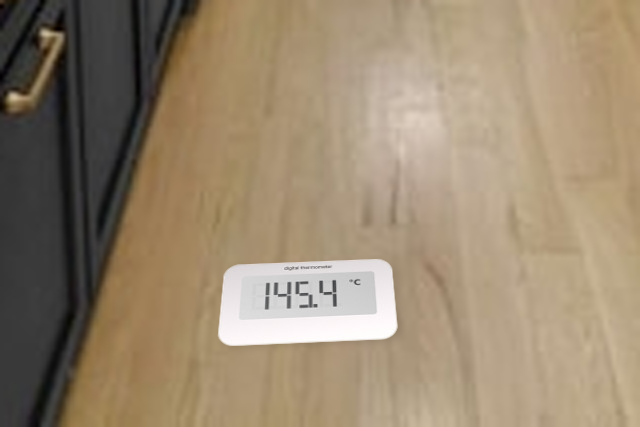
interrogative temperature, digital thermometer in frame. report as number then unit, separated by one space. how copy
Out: 145.4 °C
